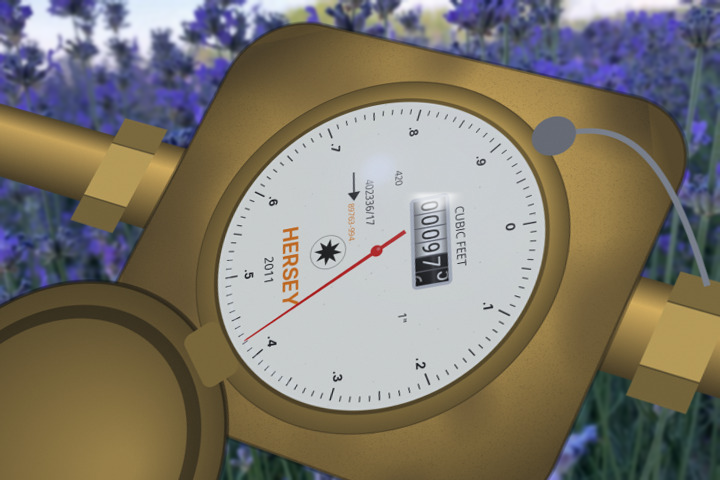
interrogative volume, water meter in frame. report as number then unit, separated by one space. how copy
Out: 975.42 ft³
